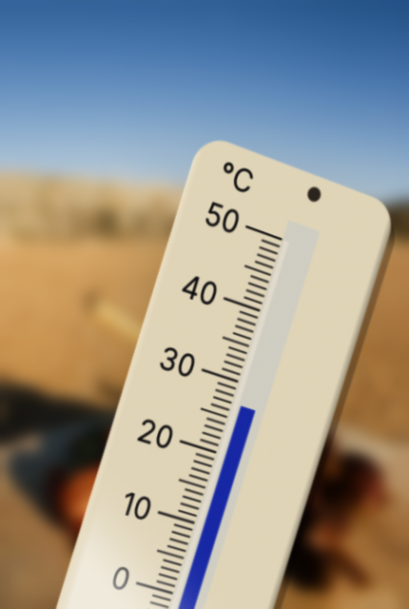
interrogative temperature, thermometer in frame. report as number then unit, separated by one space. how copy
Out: 27 °C
